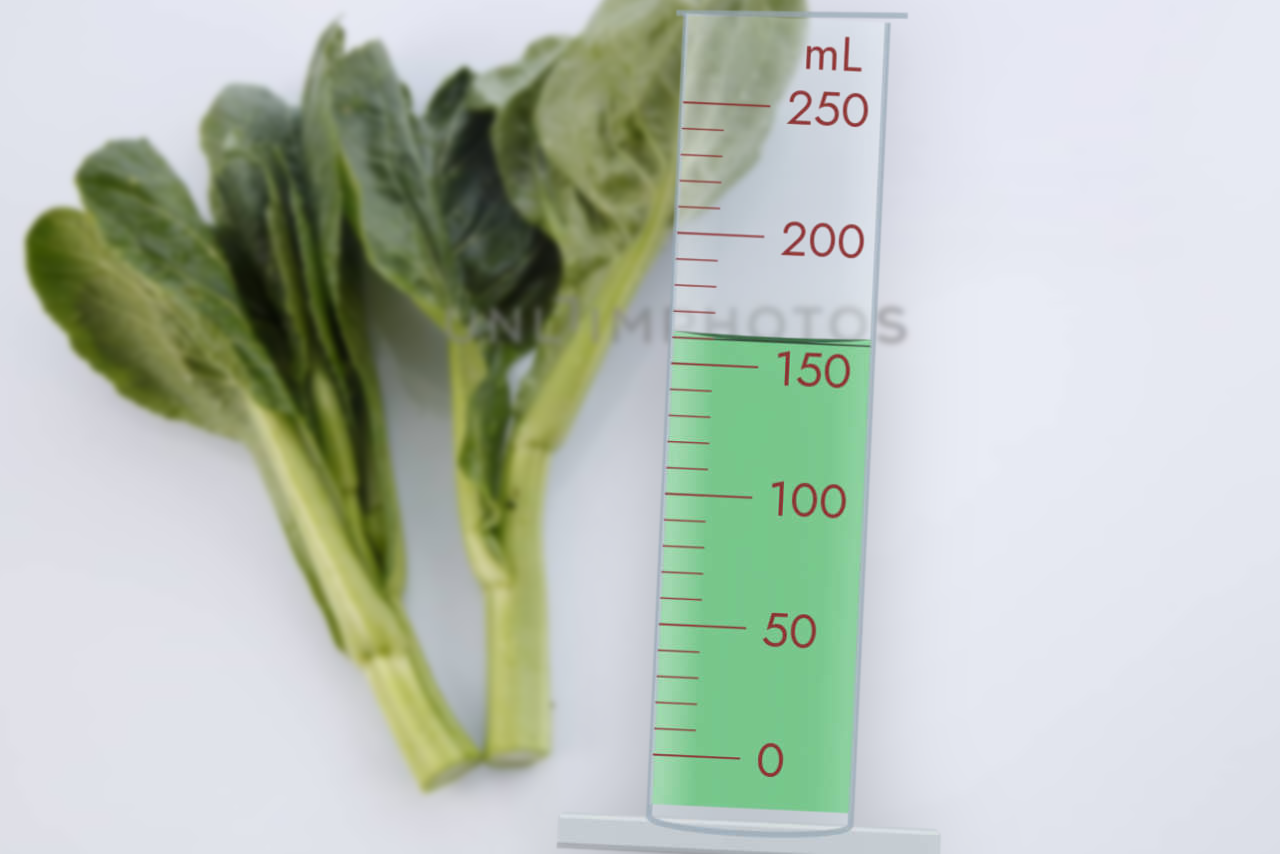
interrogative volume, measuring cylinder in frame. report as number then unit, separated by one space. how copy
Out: 160 mL
